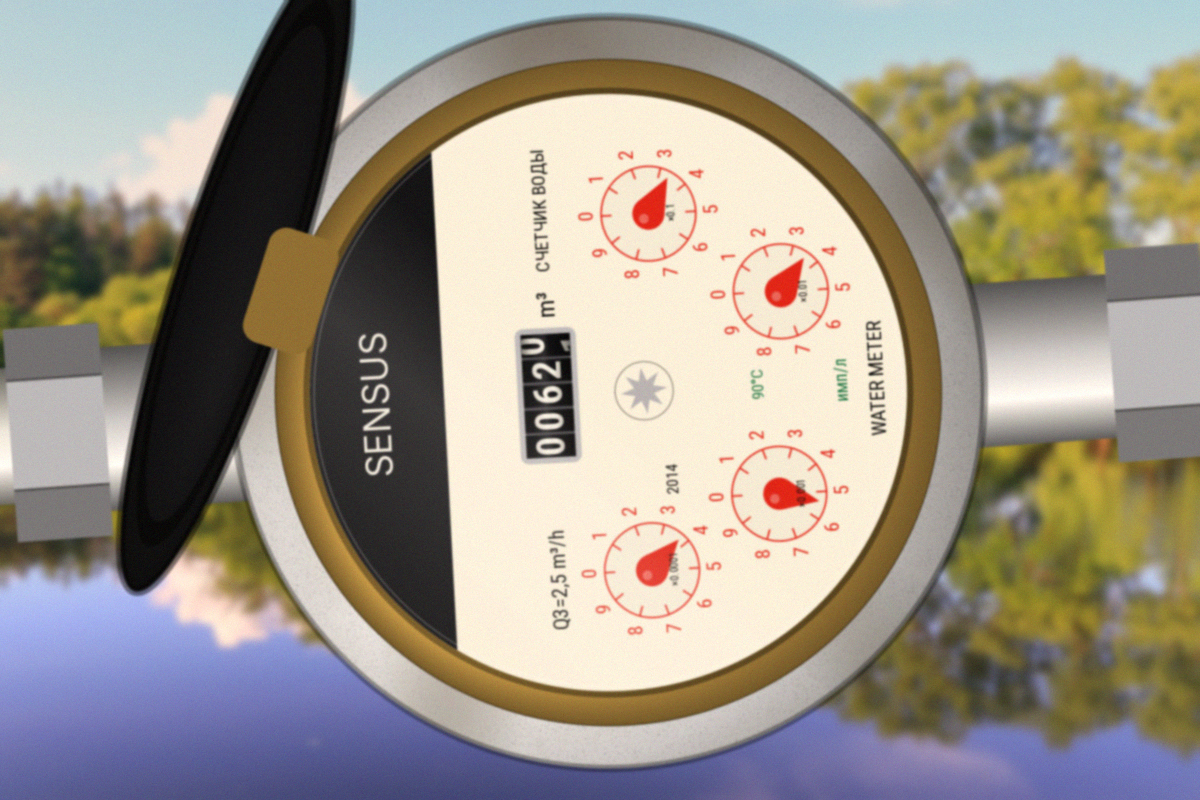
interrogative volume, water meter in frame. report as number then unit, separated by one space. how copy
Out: 620.3353 m³
